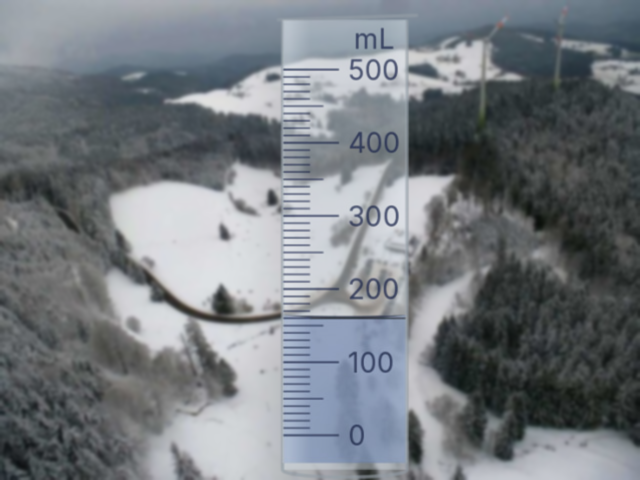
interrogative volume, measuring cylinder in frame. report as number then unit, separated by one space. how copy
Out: 160 mL
